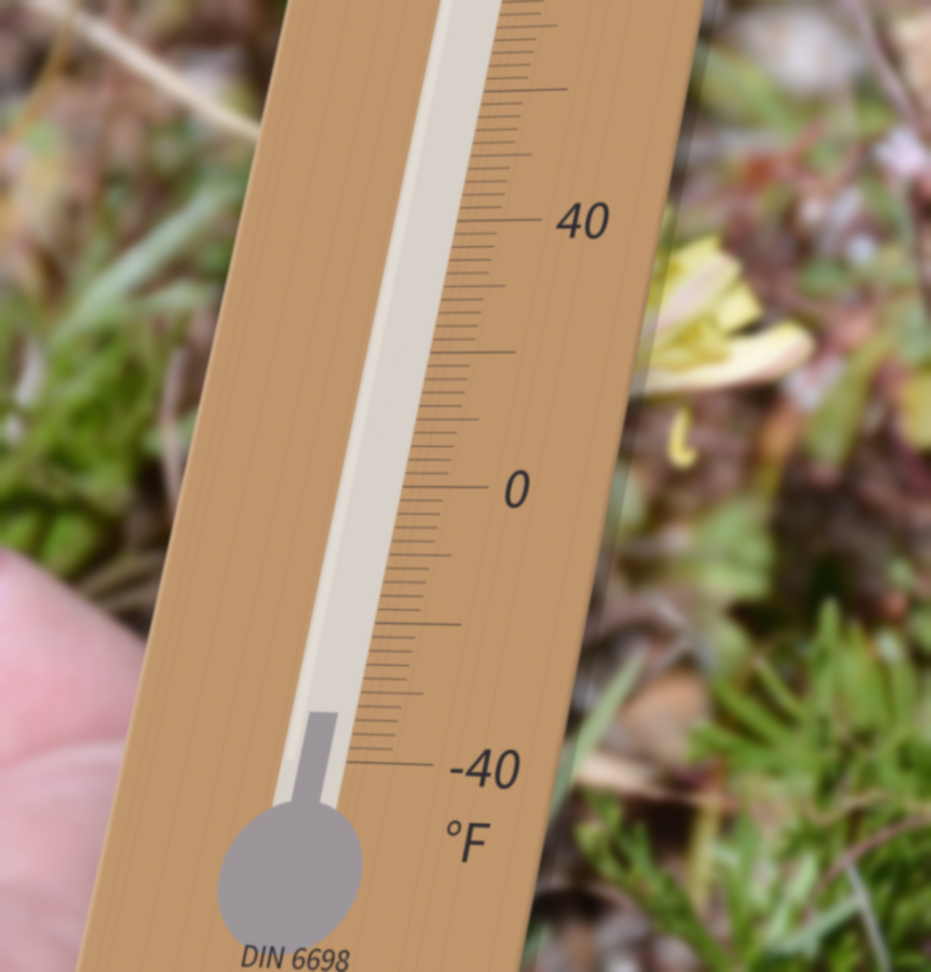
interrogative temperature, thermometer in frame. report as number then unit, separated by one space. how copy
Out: -33 °F
